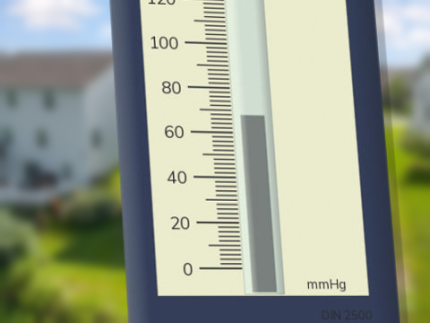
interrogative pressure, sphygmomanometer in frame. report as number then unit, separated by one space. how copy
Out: 68 mmHg
